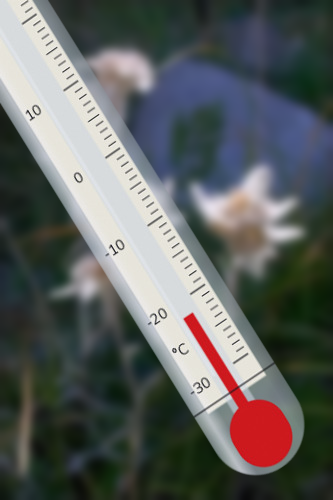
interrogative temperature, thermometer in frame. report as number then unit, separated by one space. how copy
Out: -22 °C
